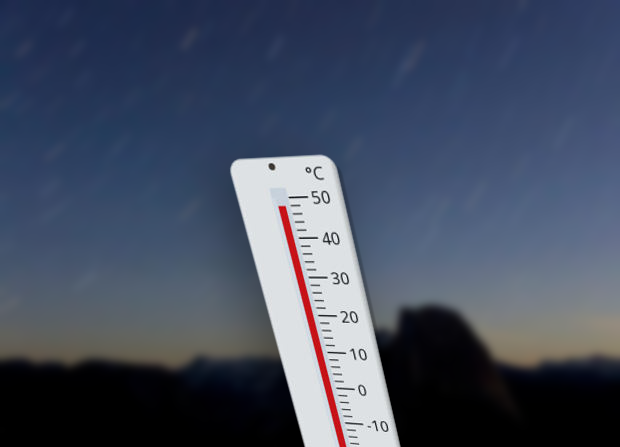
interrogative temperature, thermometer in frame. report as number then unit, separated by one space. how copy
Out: 48 °C
